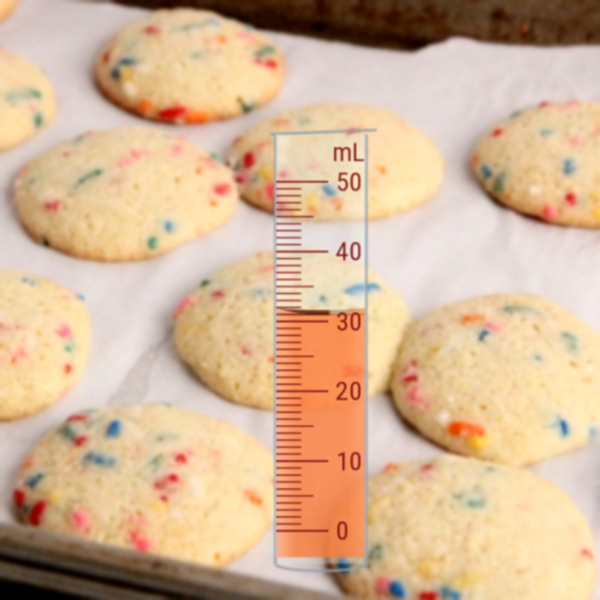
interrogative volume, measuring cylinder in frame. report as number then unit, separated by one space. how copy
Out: 31 mL
